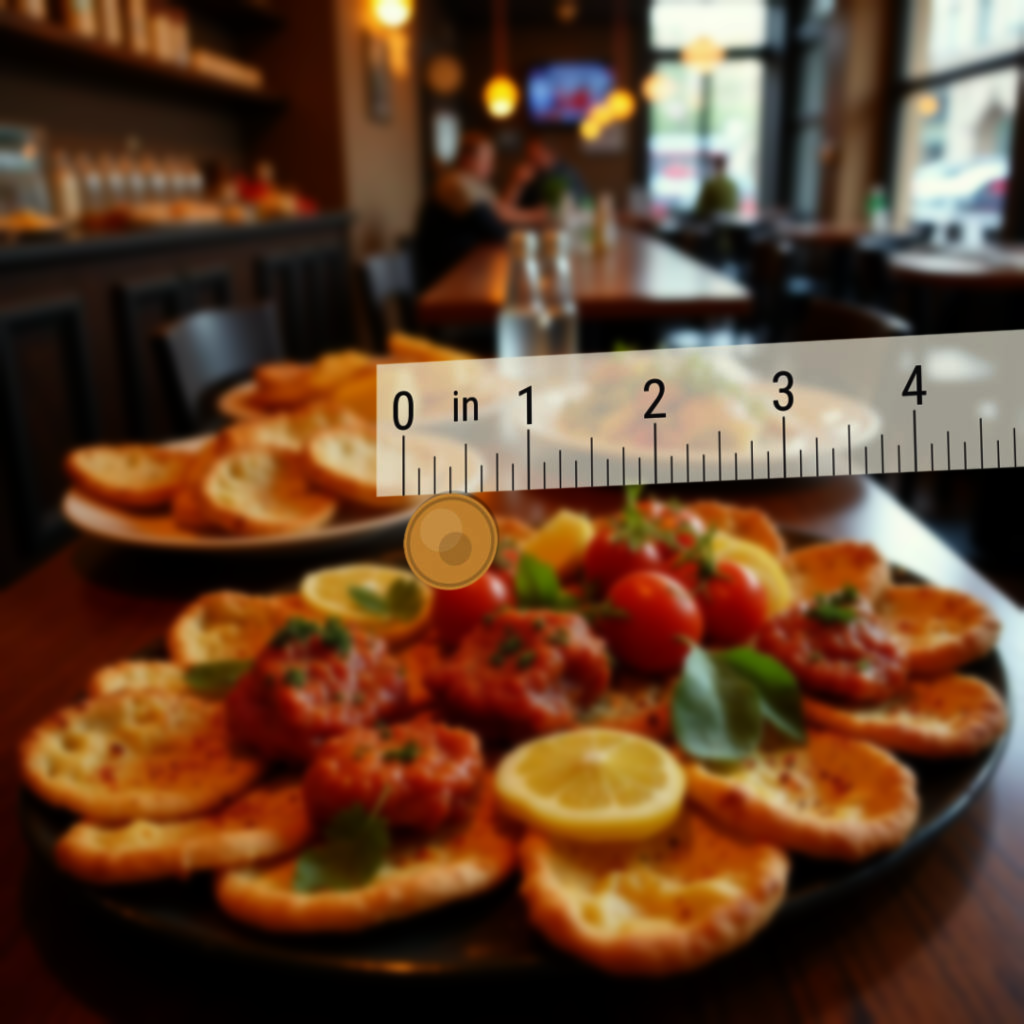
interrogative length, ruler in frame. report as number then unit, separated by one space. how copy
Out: 0.75 in
